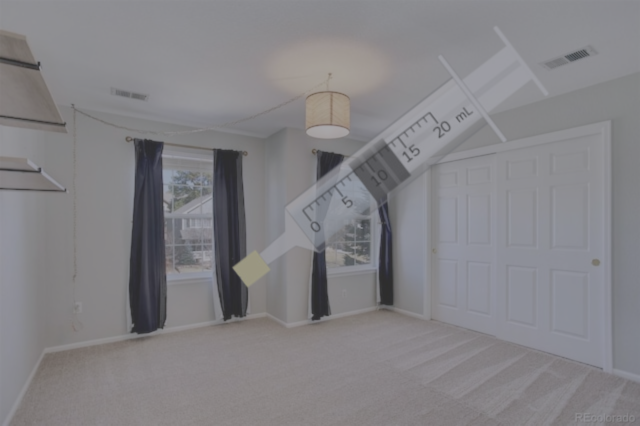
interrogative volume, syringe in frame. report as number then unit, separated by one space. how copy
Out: 8 mL
